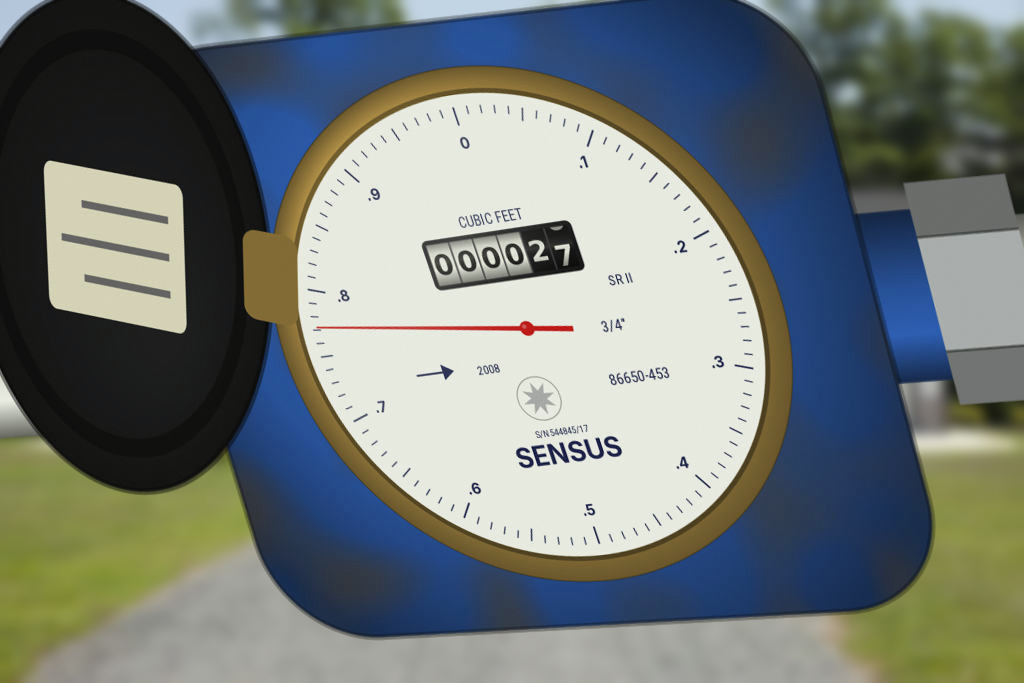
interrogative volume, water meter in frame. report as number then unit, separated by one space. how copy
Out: 26.77 ft³
